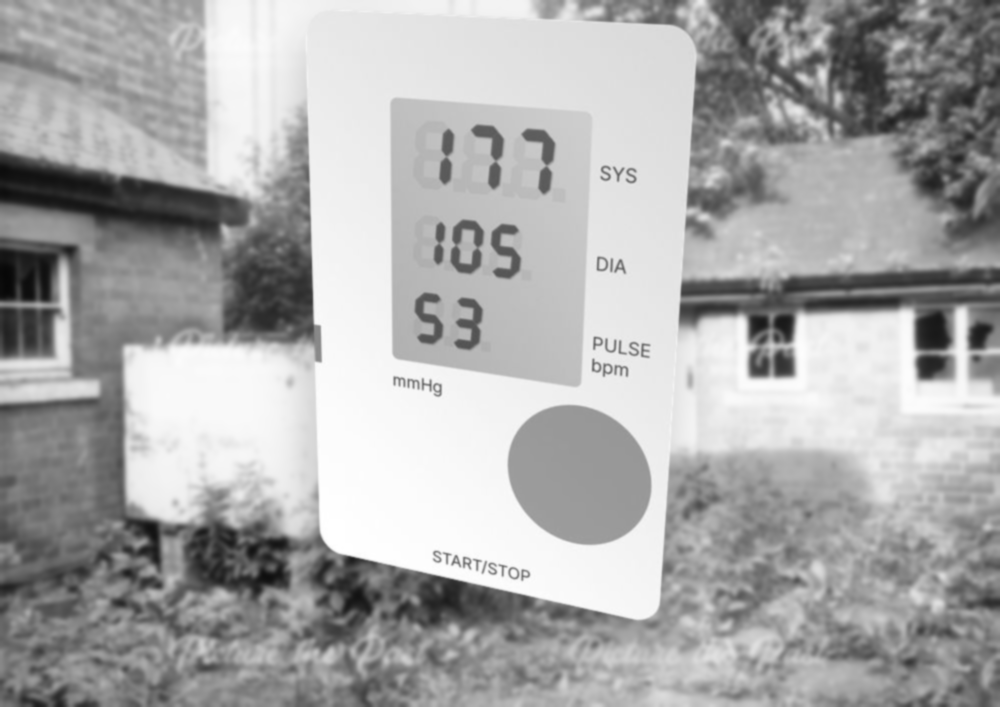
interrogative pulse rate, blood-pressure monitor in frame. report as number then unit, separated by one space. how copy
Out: 53 bpm
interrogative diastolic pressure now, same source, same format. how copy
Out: 105 mmHg
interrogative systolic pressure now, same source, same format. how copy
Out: 177 mmHg
